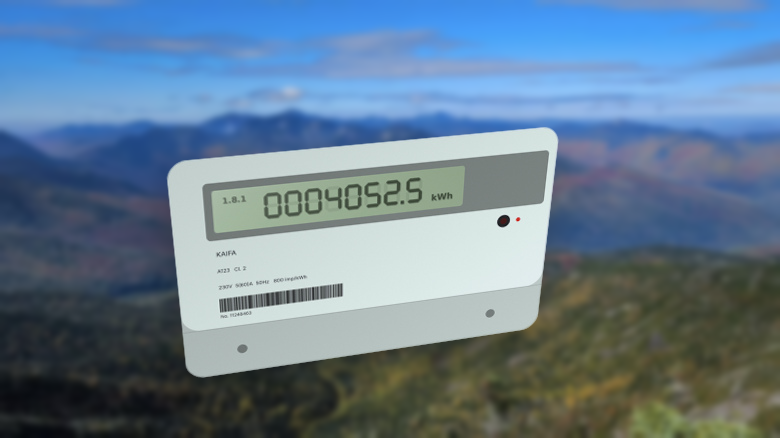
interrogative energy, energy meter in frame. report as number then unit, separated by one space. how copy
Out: 4052.5 kWh
